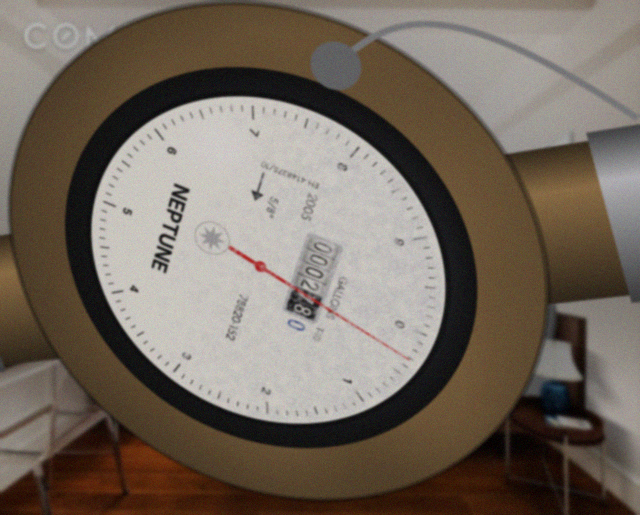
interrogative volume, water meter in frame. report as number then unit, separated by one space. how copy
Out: 2780.3 gal
